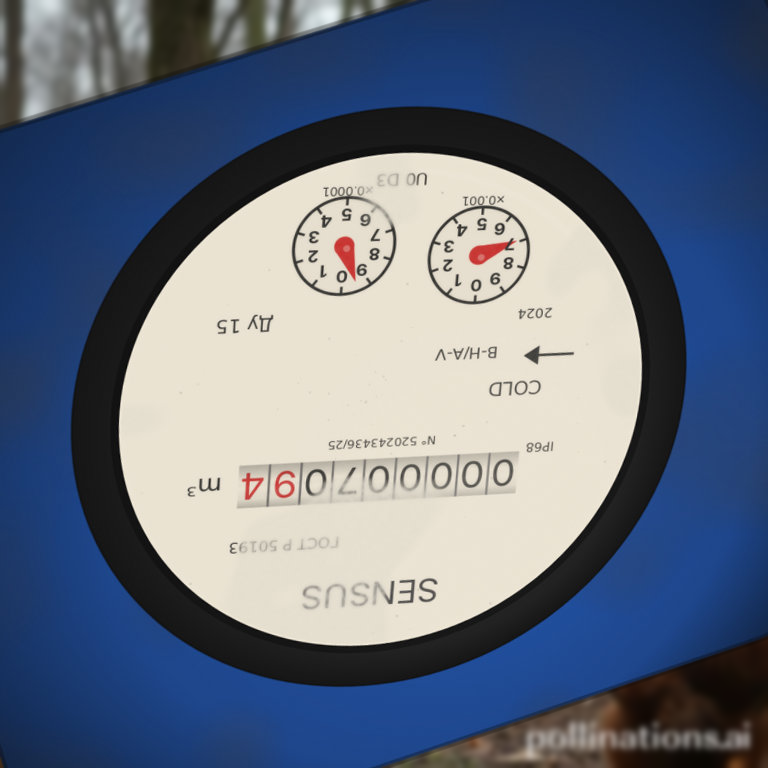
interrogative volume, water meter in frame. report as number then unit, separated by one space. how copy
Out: 70.9469 m³
